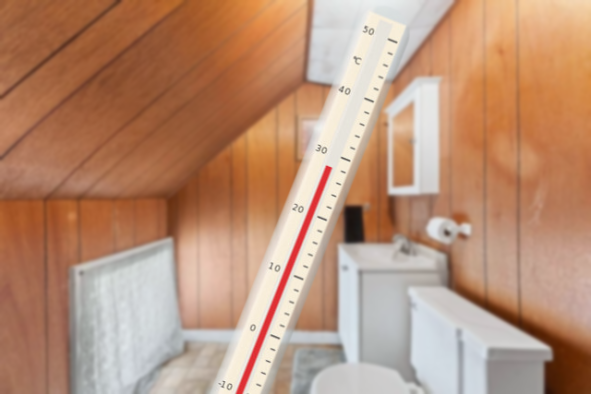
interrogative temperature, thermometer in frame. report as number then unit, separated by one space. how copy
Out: 28 °C
